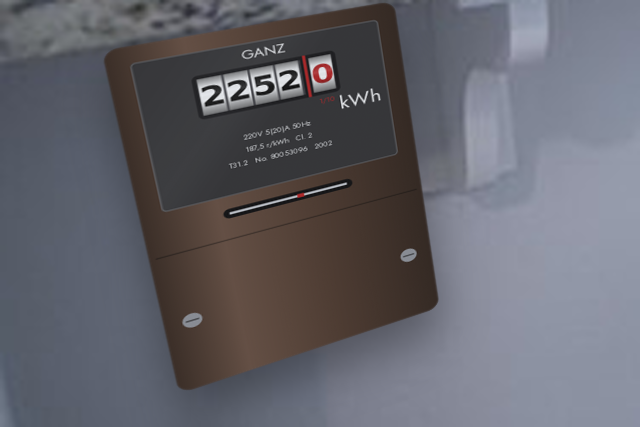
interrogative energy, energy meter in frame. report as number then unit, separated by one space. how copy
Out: 2252.0 kWh
